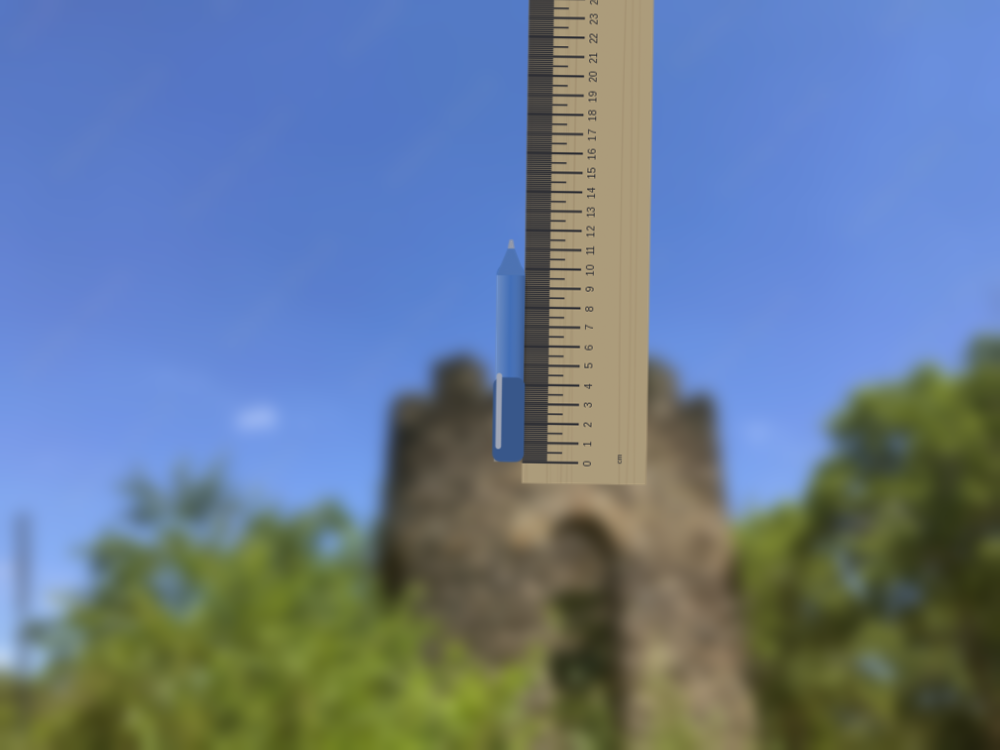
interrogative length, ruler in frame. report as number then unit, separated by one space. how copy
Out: 11.5 cm
